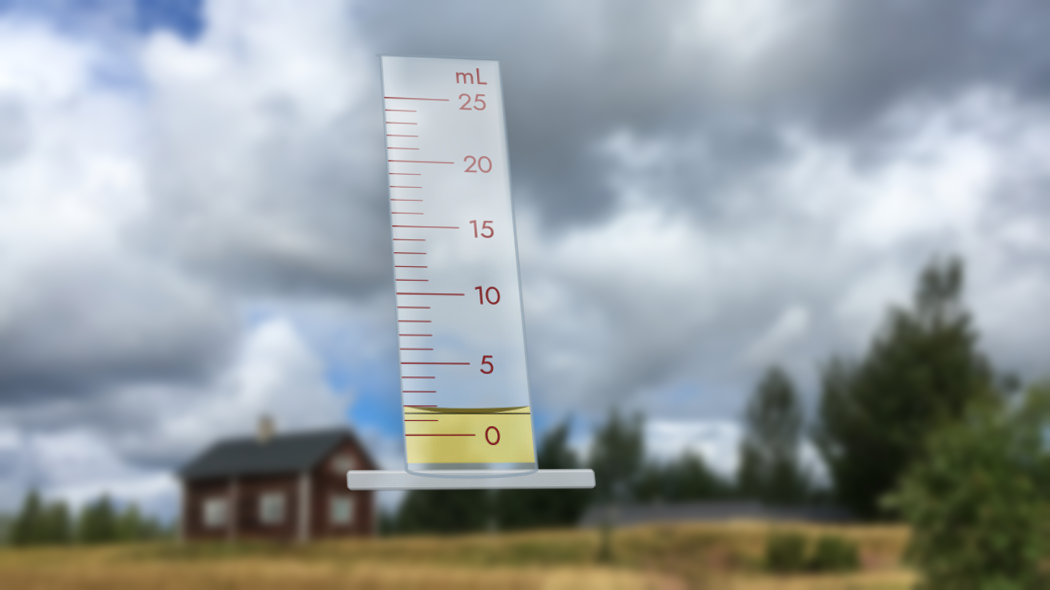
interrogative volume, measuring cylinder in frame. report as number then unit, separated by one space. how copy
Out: 1.5 mL
